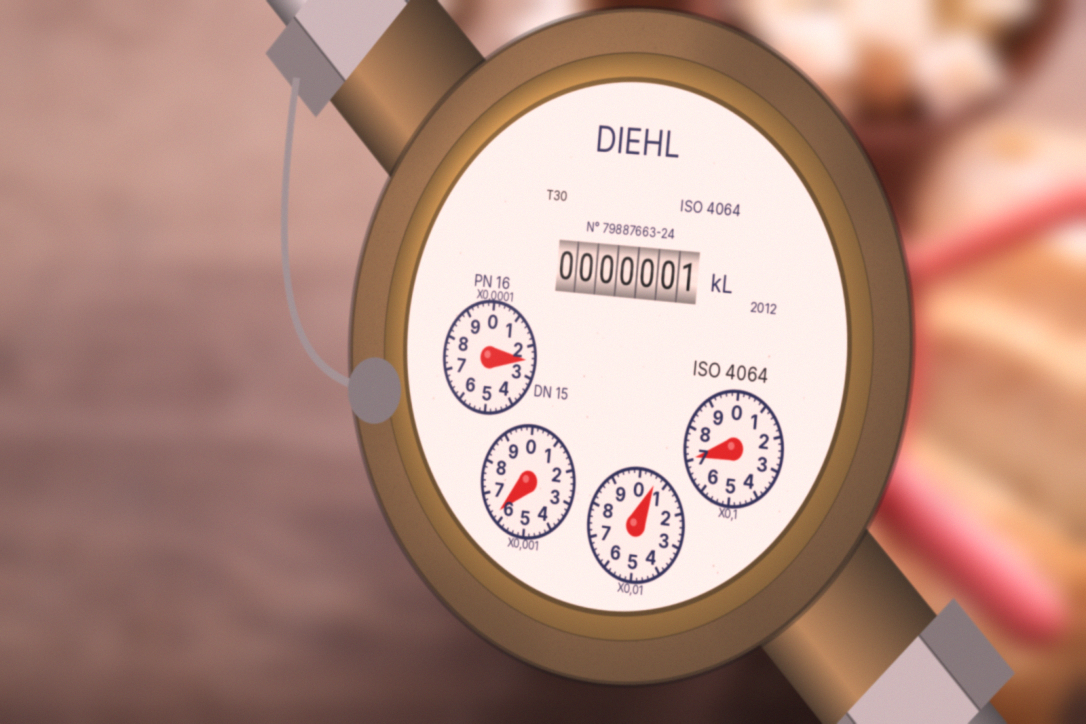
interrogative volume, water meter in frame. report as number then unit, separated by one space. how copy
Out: 1.7062 kL
